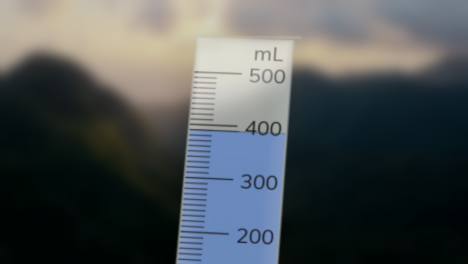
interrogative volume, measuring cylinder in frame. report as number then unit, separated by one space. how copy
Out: 390 mL
